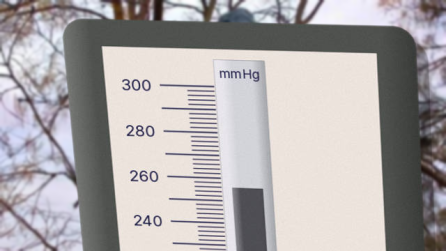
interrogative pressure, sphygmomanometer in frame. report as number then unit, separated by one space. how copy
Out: 256 mmHg
